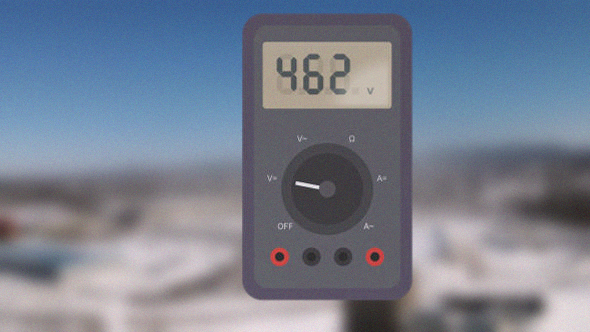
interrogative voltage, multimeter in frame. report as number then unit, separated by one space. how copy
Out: 462 V
